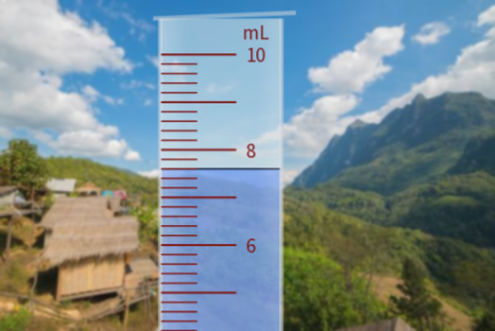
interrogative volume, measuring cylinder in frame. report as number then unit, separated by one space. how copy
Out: 7.6 mL
